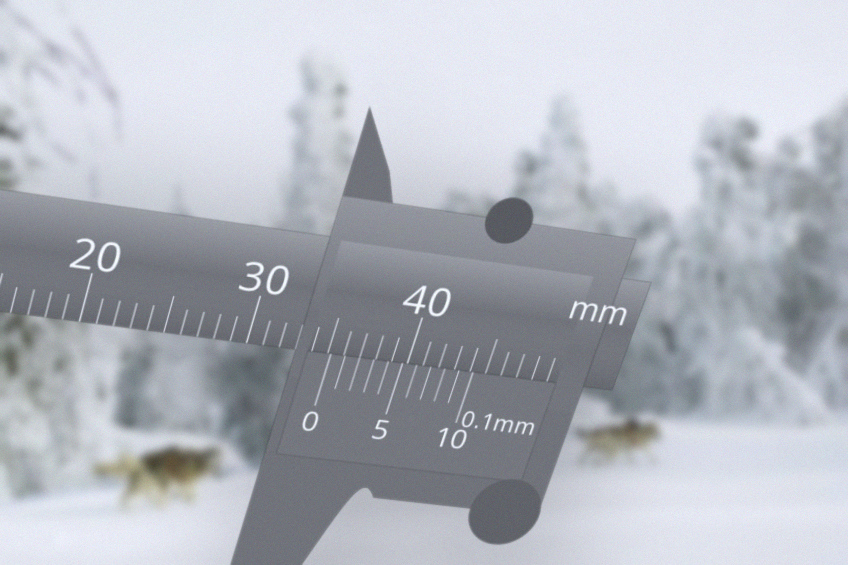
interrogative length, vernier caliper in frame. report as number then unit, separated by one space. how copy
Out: 35.2 mm
